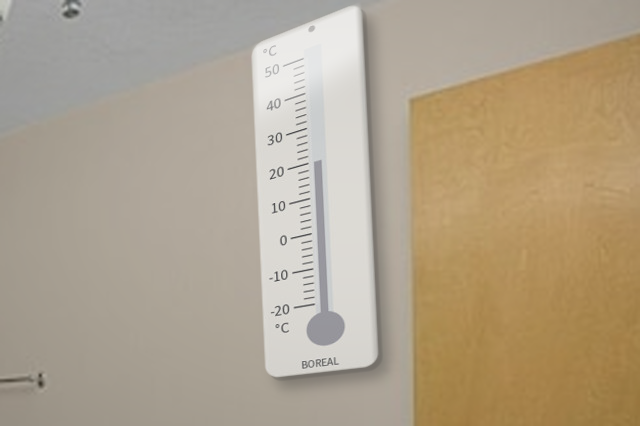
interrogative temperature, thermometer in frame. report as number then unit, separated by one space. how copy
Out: 20 °C
